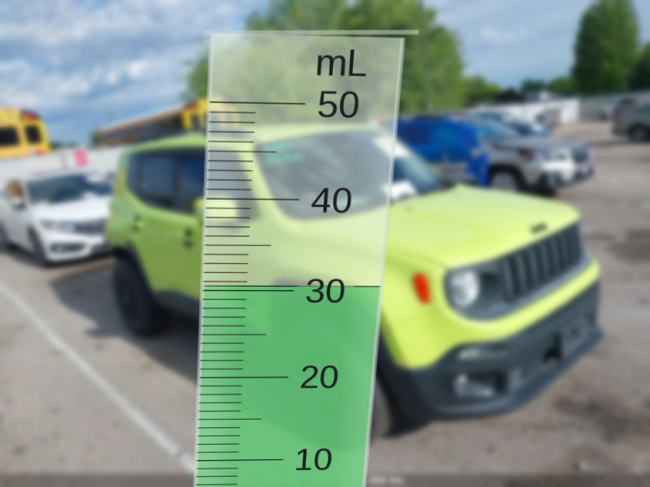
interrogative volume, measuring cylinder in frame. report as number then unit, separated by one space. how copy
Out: 30.5 mL
